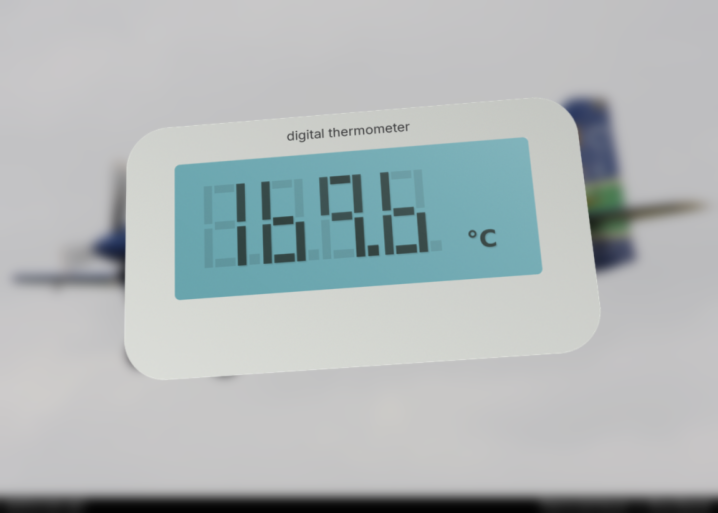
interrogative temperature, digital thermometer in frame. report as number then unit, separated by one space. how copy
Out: 169.6 °C
